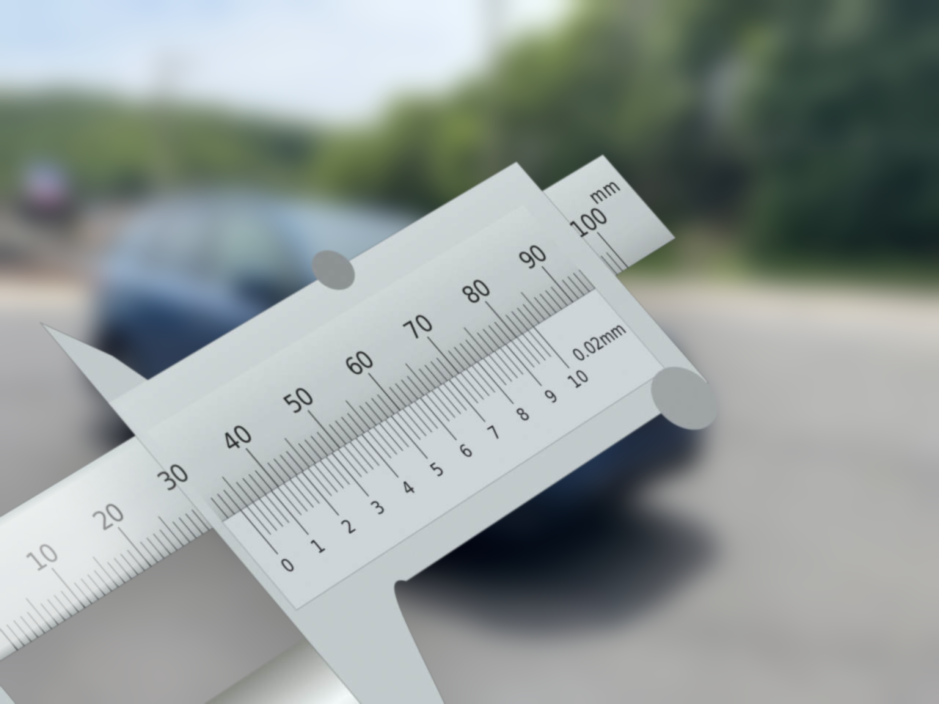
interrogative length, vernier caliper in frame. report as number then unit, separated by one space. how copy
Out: 34.0 mm
